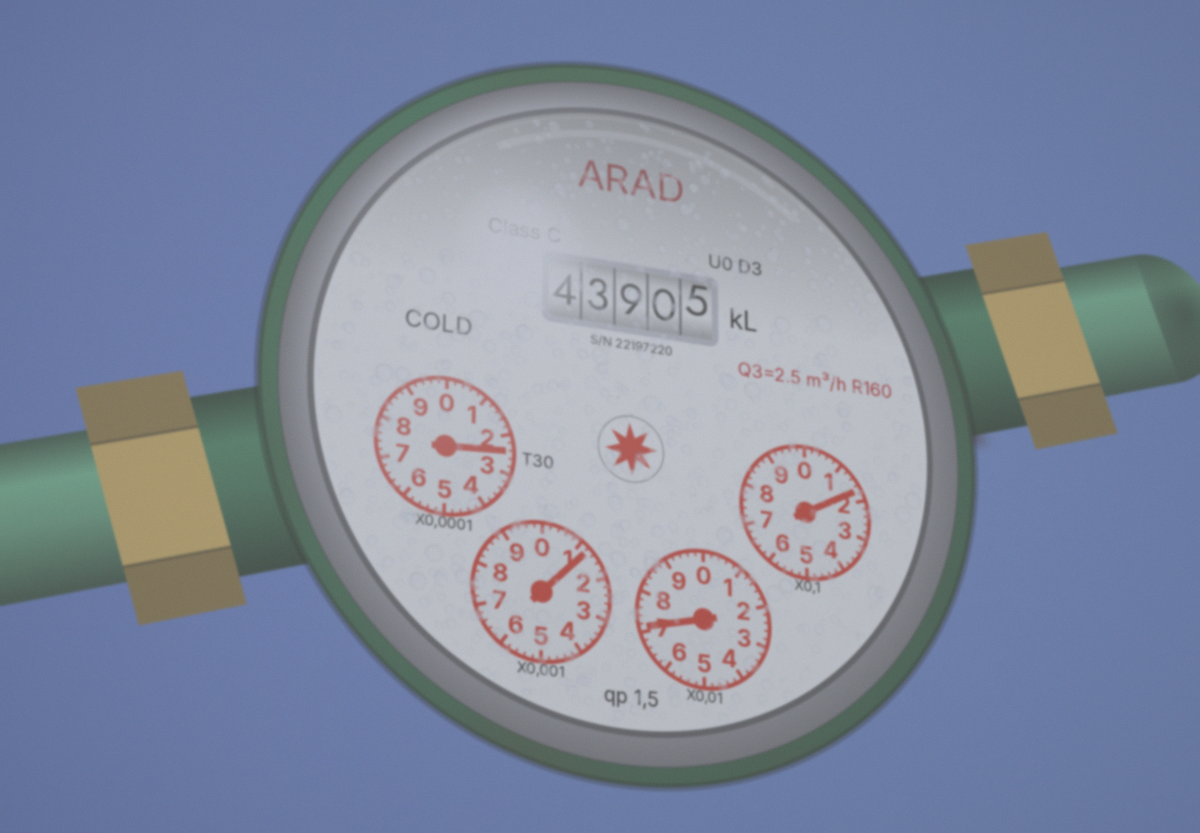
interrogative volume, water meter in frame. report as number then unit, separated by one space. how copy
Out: 43905.1712 kL
